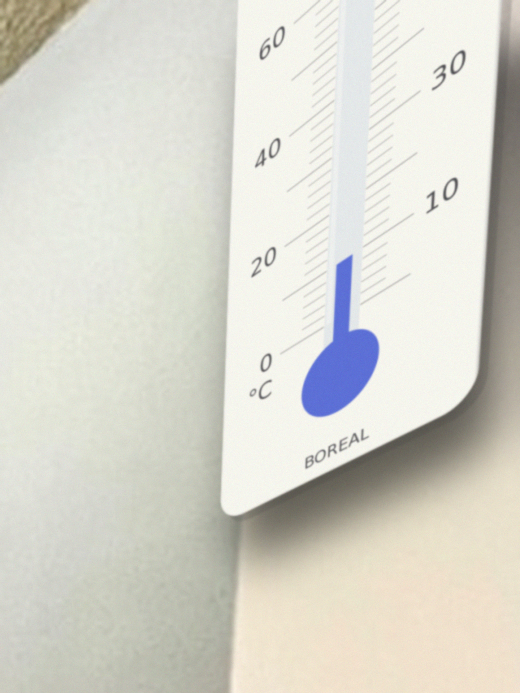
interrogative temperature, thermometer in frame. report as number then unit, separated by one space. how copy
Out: 10 °C
